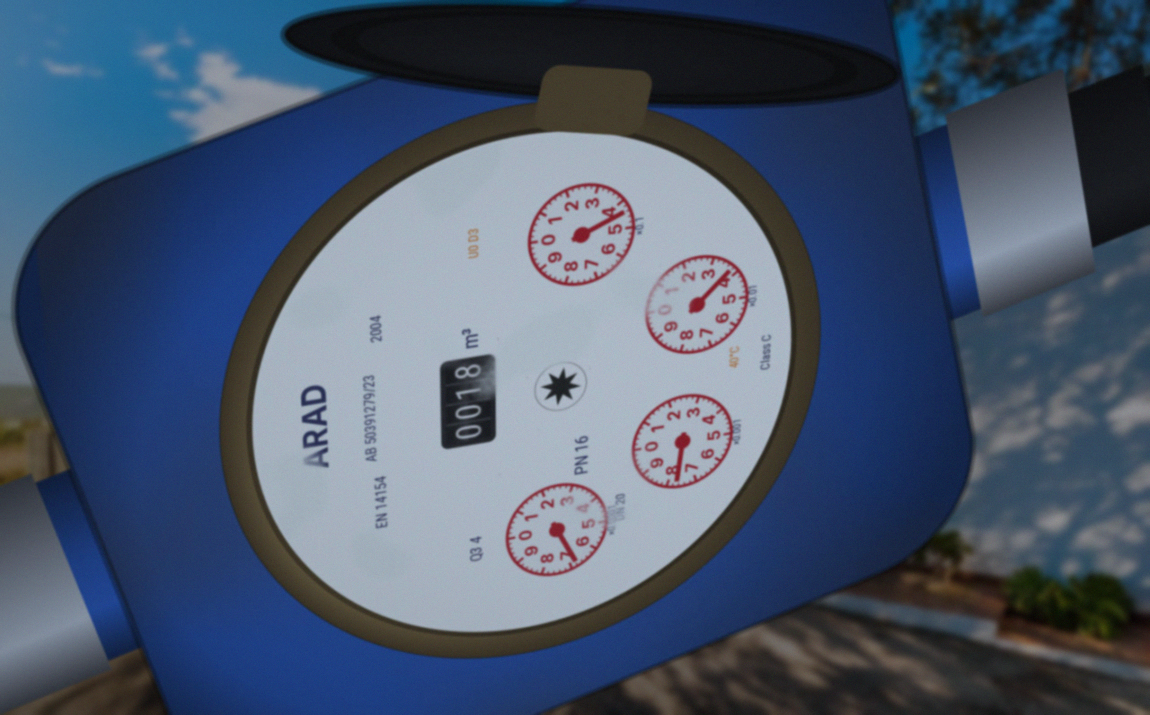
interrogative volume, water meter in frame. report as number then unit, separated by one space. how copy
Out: 18.4376 m³
